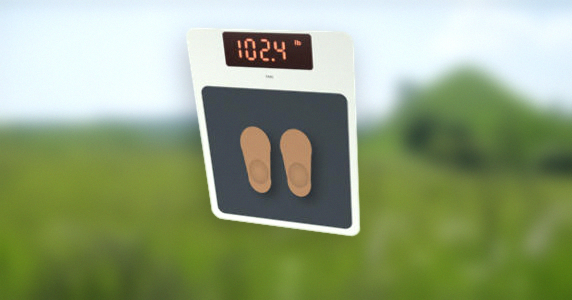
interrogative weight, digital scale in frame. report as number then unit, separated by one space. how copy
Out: 102.4 lb
